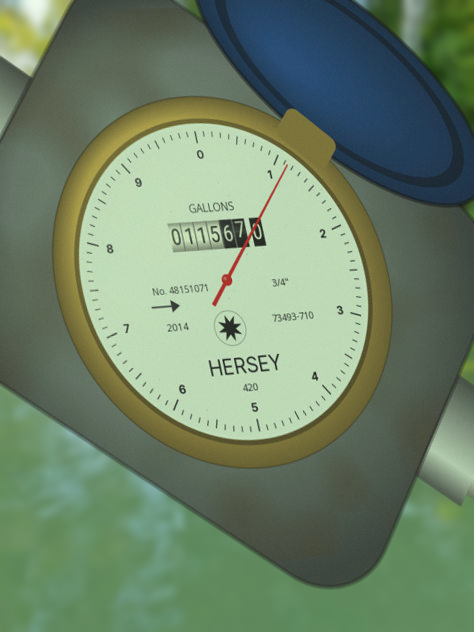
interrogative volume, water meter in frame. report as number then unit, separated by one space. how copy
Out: 115671.1 gal
